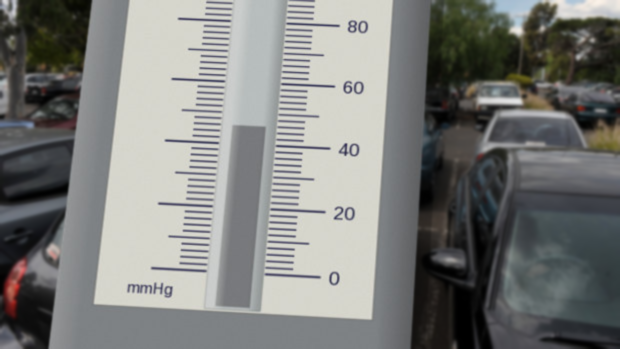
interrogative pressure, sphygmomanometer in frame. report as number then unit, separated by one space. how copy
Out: 46 mmHg
